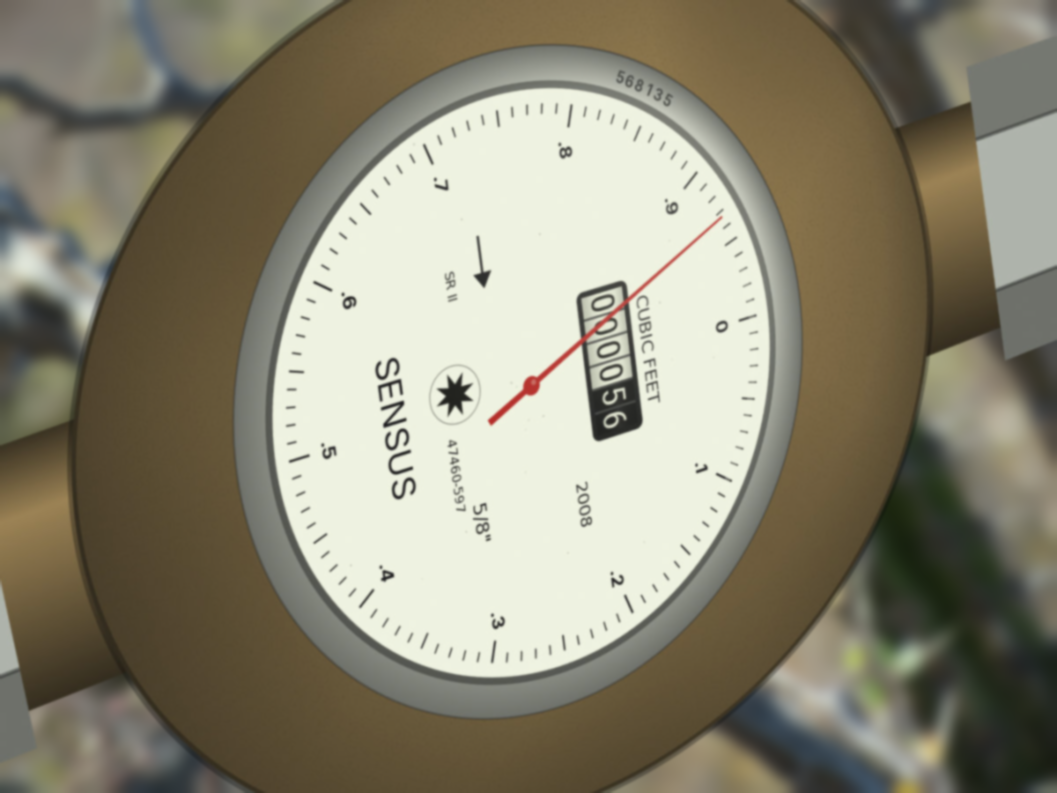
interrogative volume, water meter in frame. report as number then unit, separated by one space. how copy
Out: 55.93 ft³
